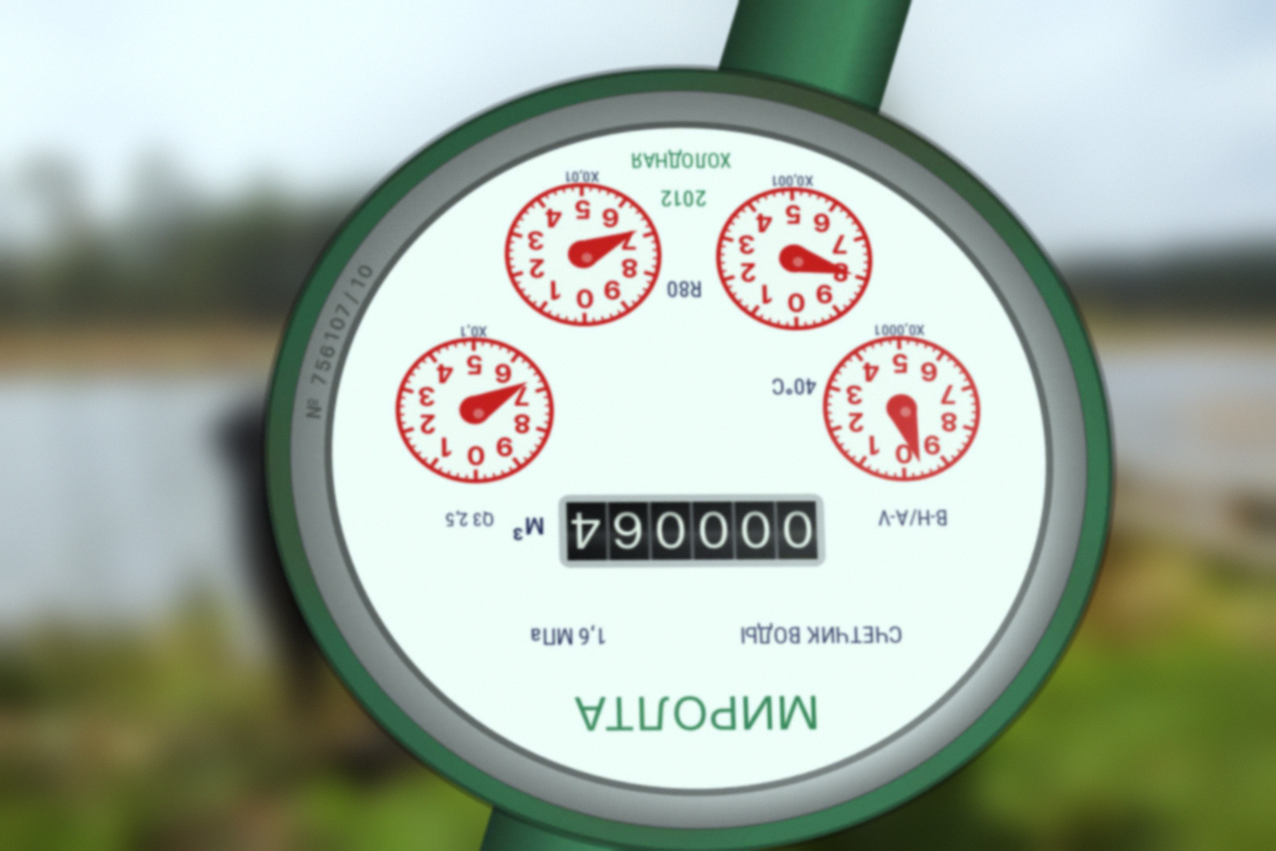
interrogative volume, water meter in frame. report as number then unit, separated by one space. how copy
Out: 64.6679 m³
